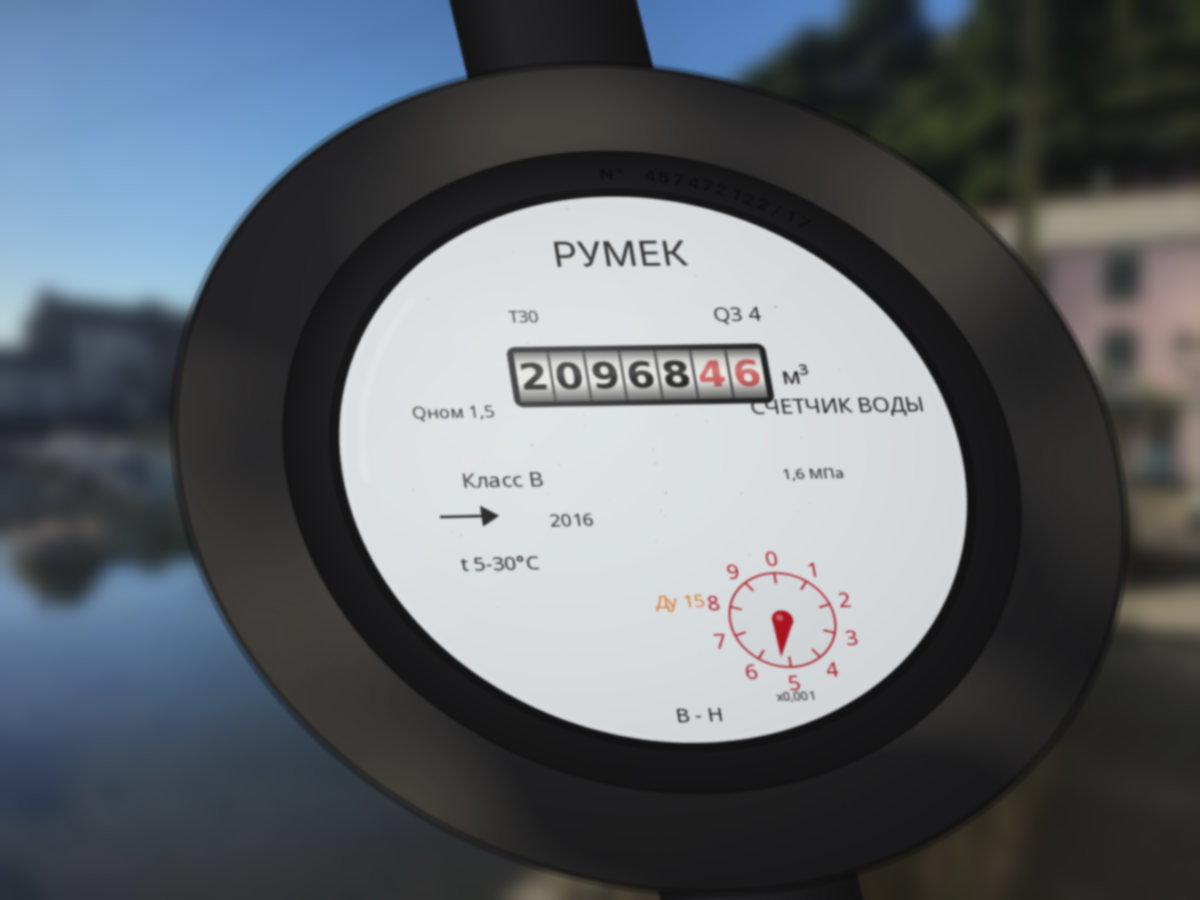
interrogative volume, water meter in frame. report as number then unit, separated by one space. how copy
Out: 20968.465 m³
